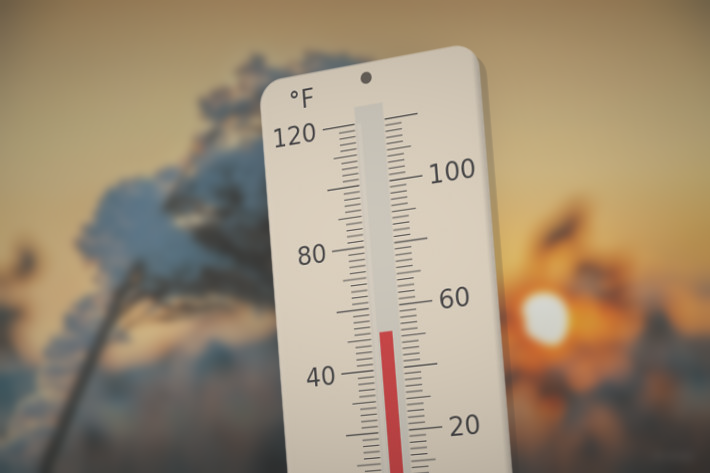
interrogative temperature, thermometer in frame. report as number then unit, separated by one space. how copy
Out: 52 °F
